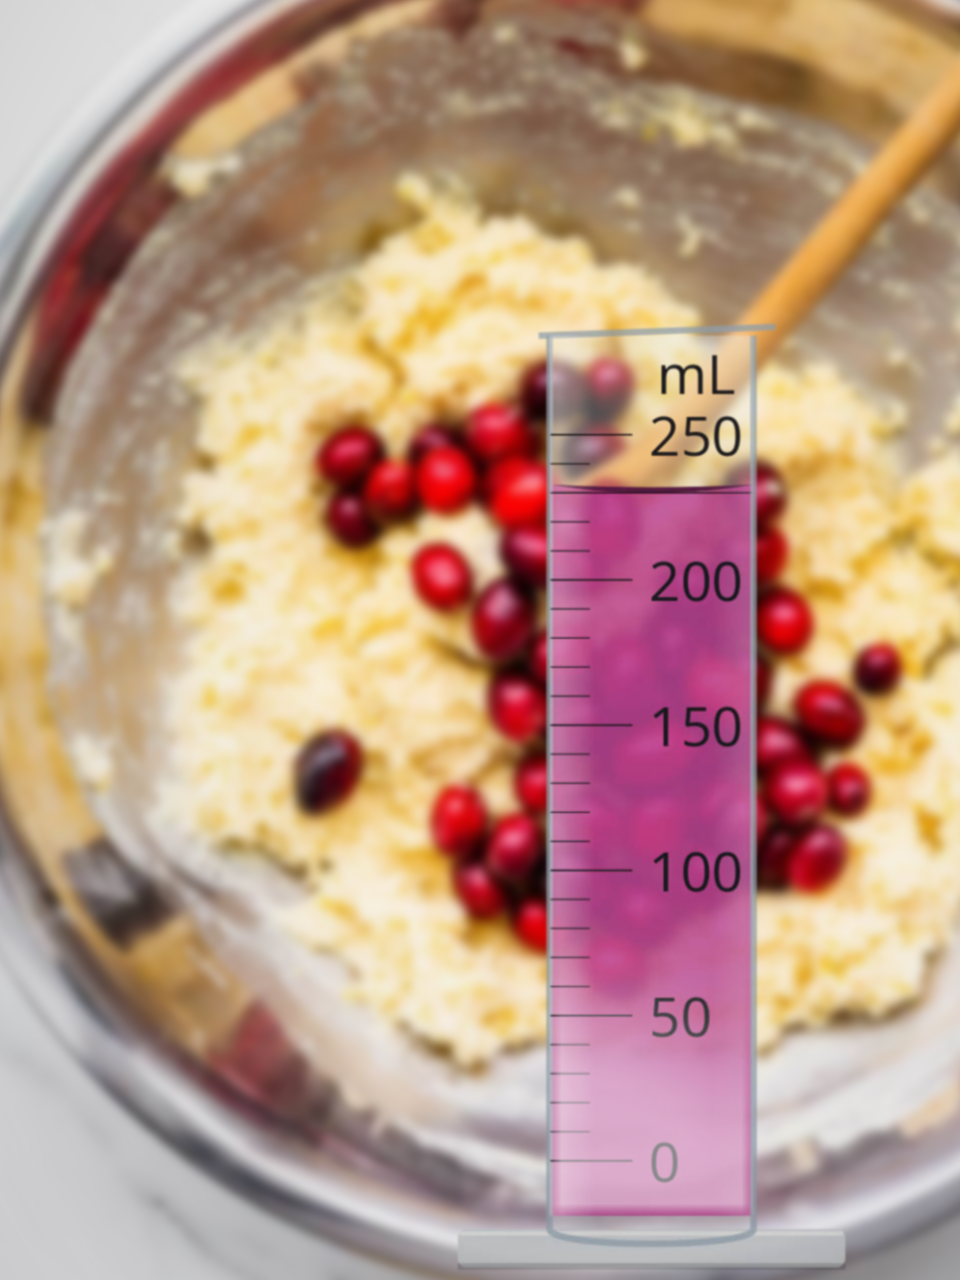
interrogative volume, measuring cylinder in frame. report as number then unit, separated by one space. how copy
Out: 230 mL
